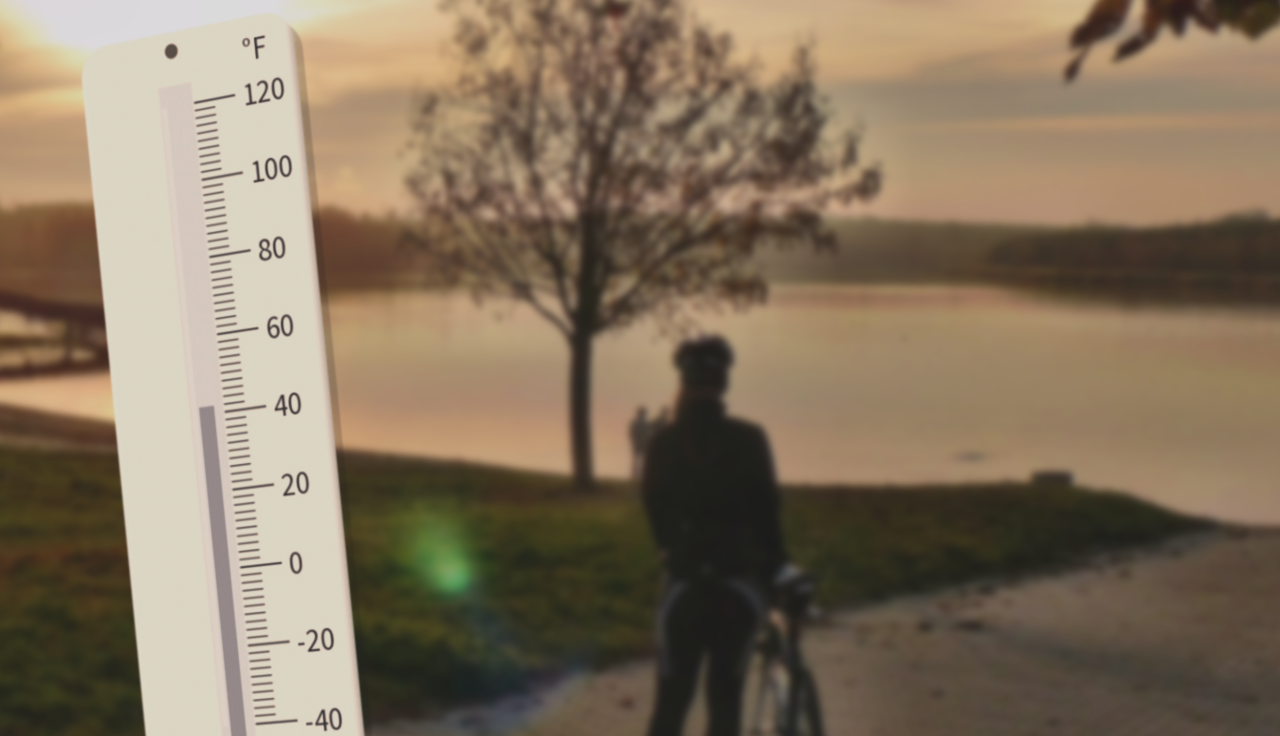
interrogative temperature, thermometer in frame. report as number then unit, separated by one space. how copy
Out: 42 °F
